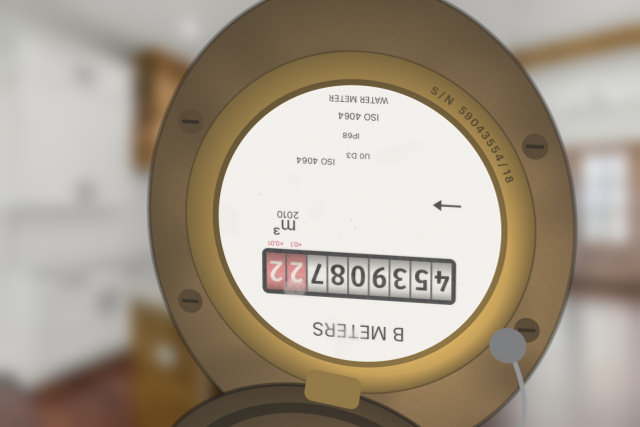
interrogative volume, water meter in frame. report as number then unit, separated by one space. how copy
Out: 4539087.22 m³
